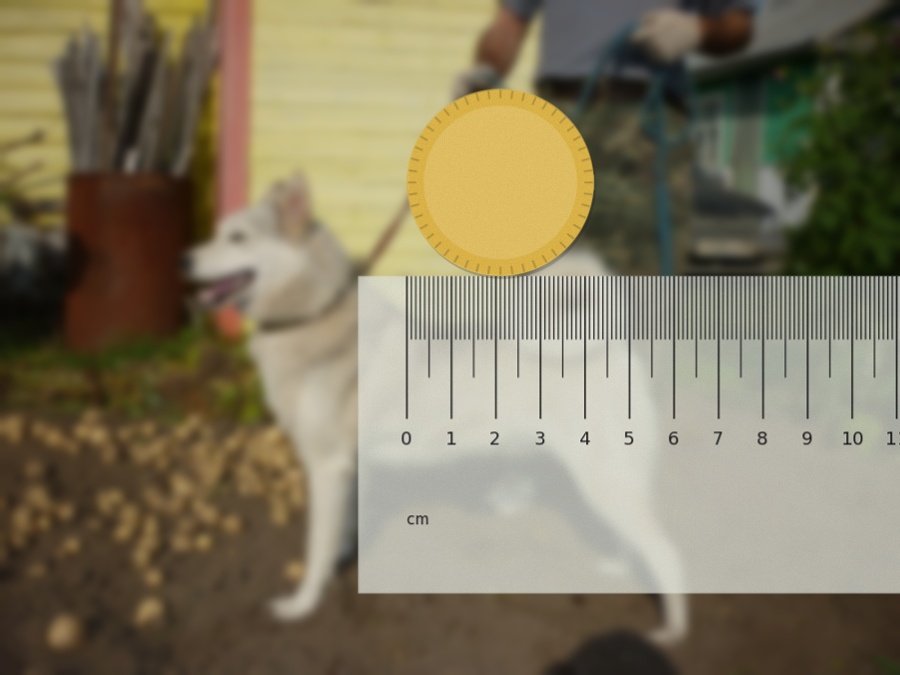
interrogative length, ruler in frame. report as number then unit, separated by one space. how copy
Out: 4.2 cm
